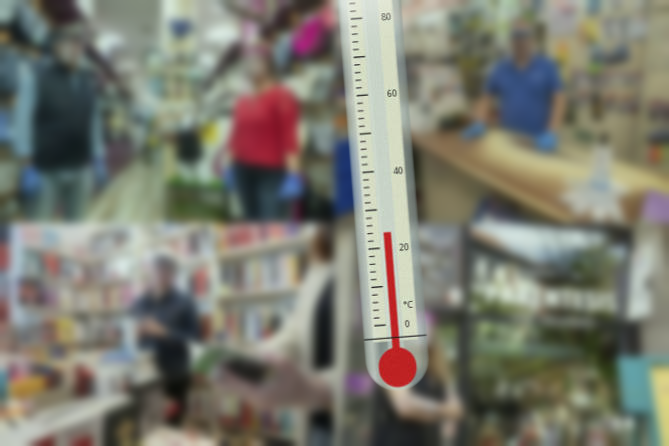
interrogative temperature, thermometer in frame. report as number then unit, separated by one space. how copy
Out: 24 °C
